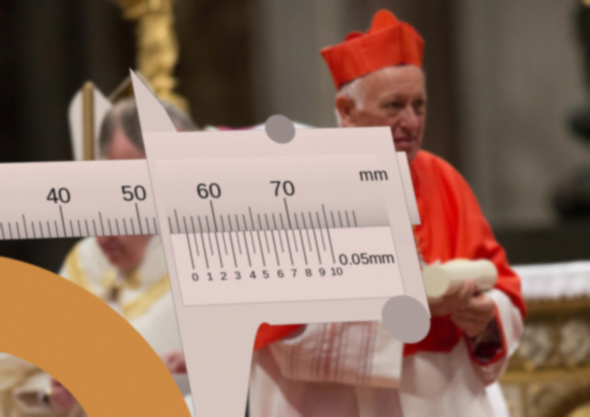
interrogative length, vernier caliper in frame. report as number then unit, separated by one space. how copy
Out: 56.0 mm
